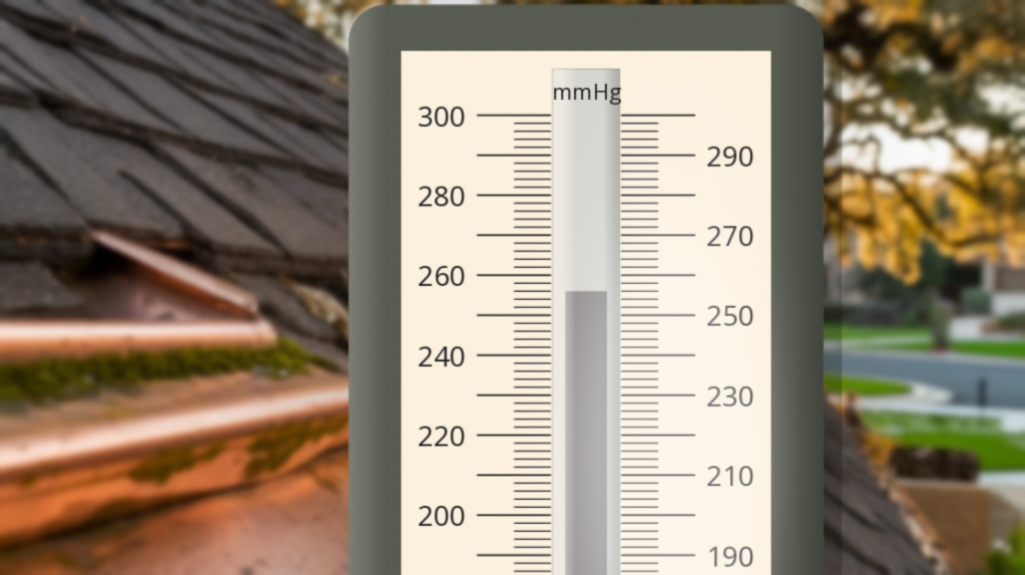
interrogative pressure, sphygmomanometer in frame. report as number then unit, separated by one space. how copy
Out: 256 mmHg
